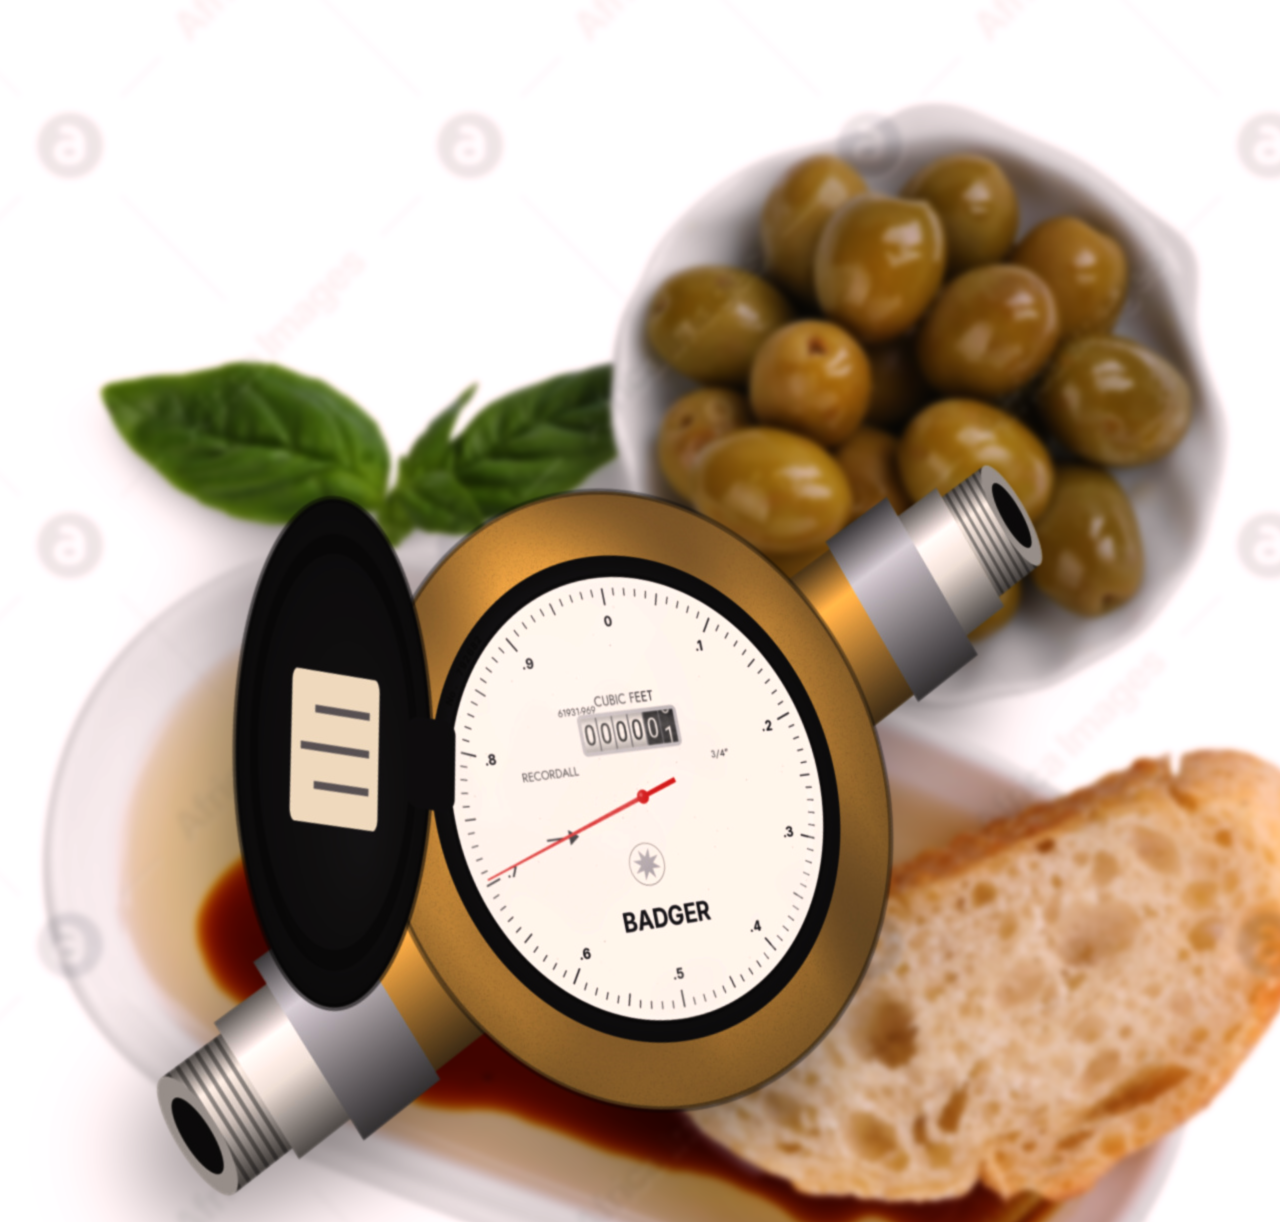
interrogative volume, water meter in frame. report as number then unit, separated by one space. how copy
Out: 0.70 ft³
